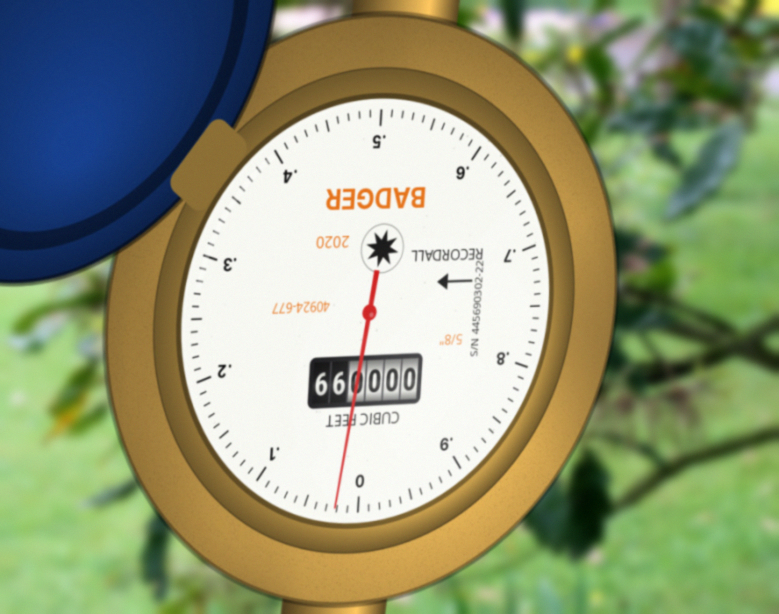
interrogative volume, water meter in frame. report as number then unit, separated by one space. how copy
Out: 99.02 ft³
